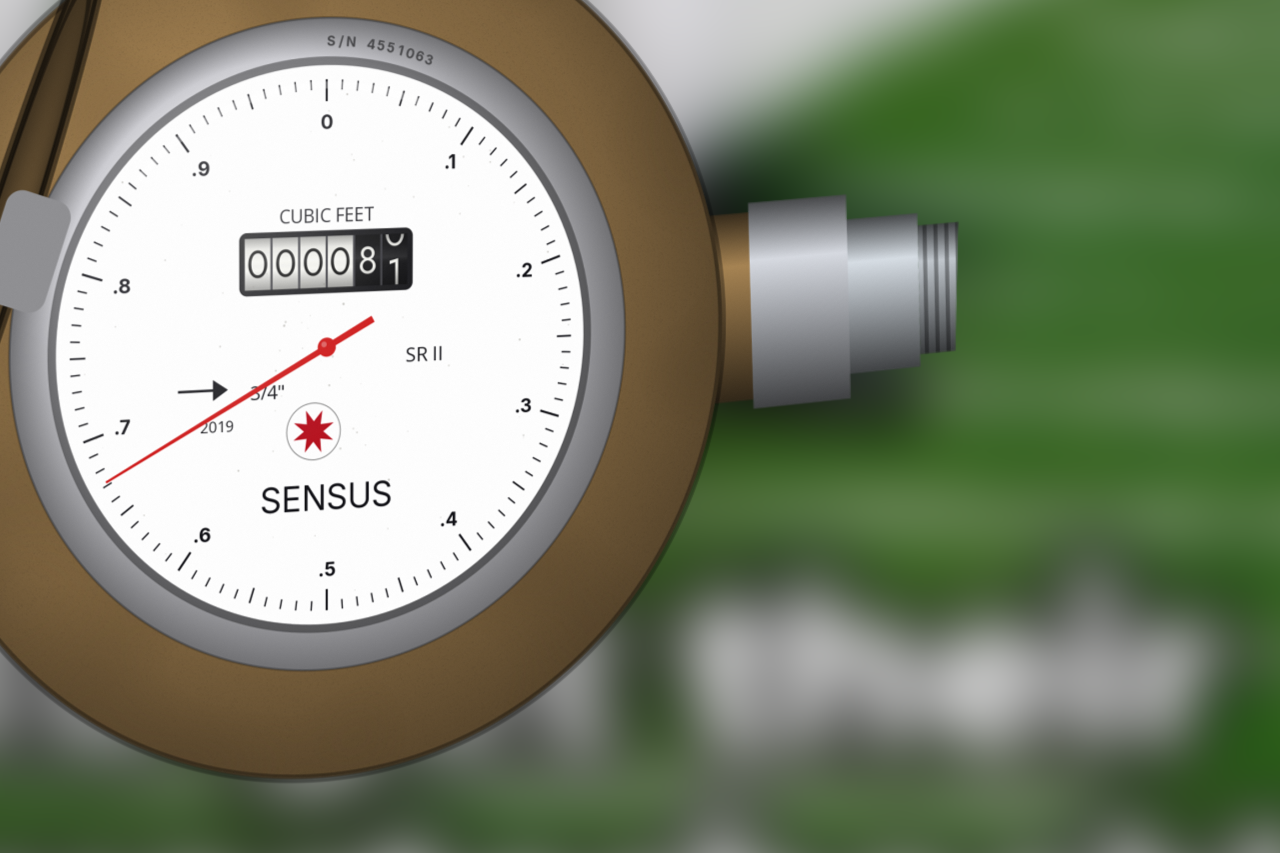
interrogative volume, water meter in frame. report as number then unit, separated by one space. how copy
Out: 80.67 ft³
